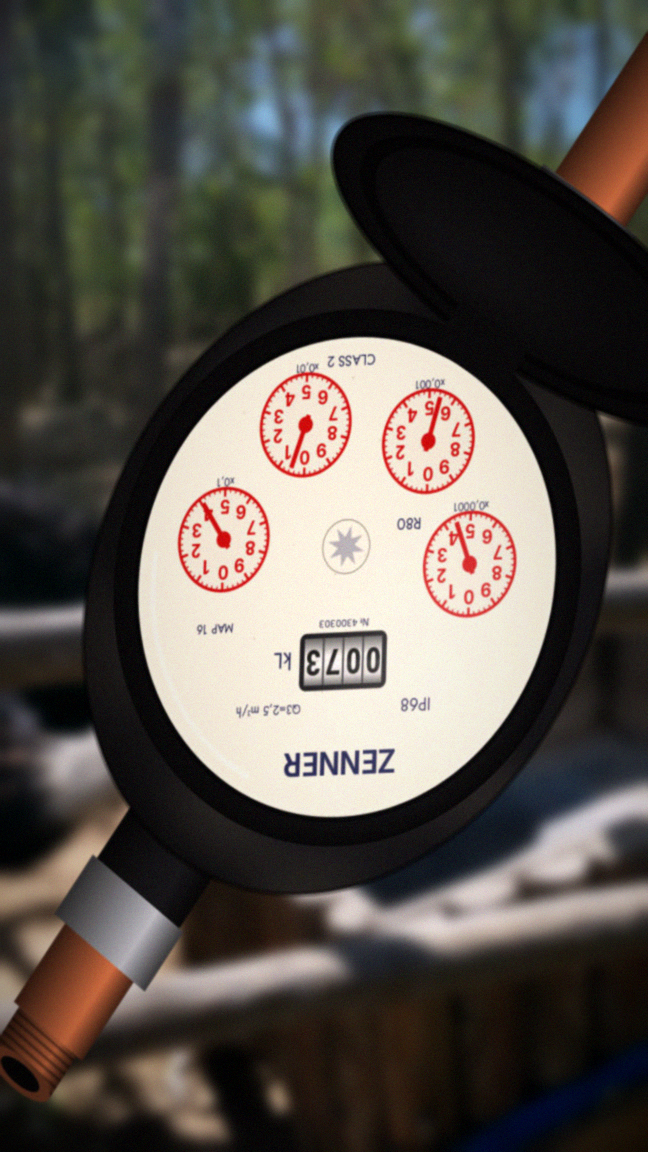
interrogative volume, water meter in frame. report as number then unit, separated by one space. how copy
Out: 73.4054 kL
